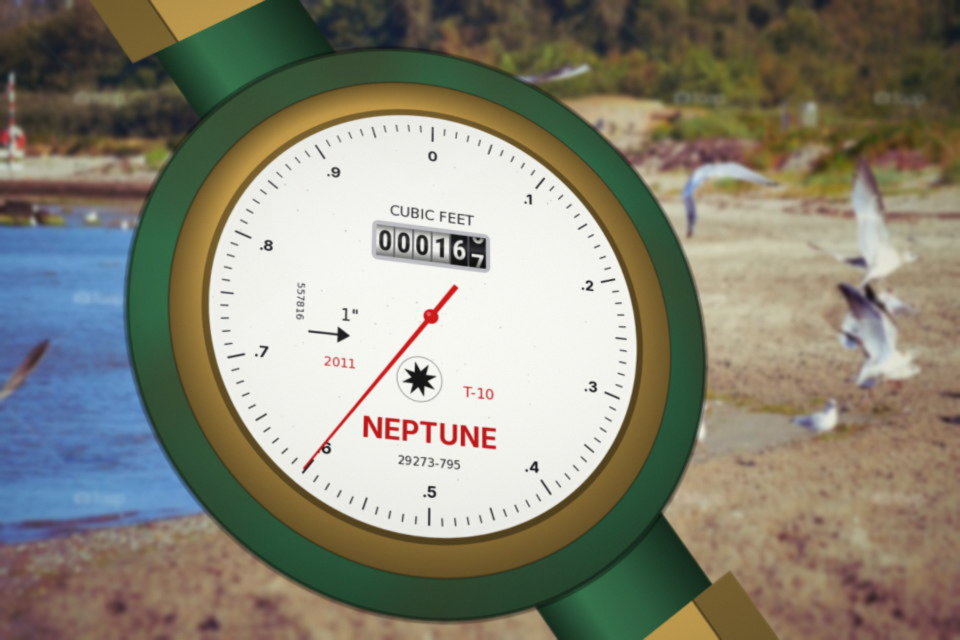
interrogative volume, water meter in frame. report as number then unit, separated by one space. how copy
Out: 166.60 ft³
